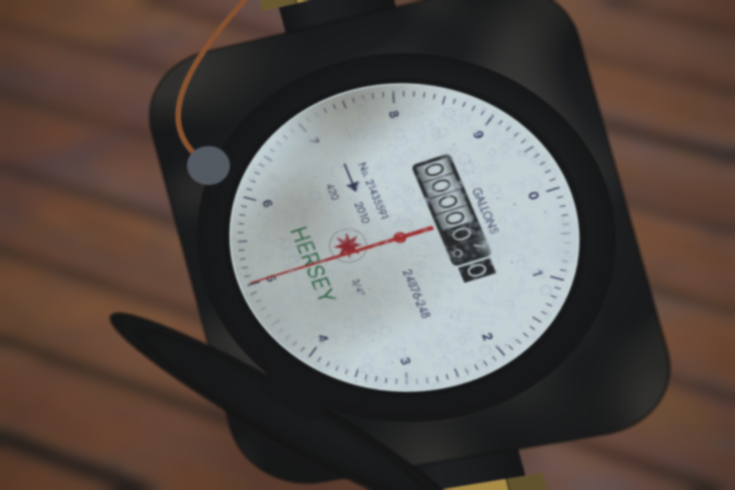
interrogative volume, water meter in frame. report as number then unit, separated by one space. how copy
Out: 75.0 gal
